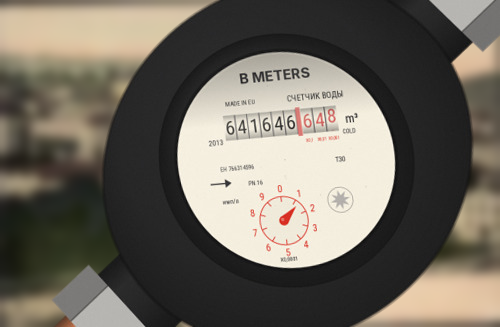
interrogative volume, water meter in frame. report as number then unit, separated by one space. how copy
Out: 641646.6481 m³
